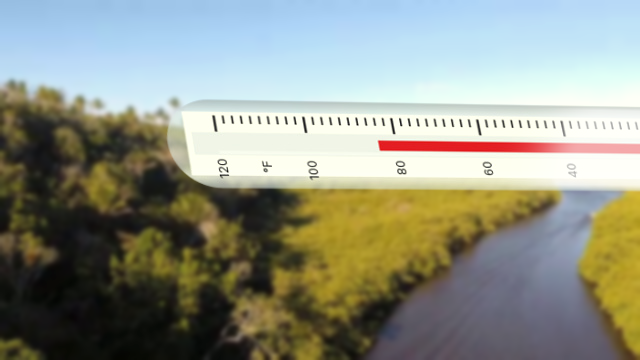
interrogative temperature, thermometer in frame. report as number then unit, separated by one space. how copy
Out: 84 °F
